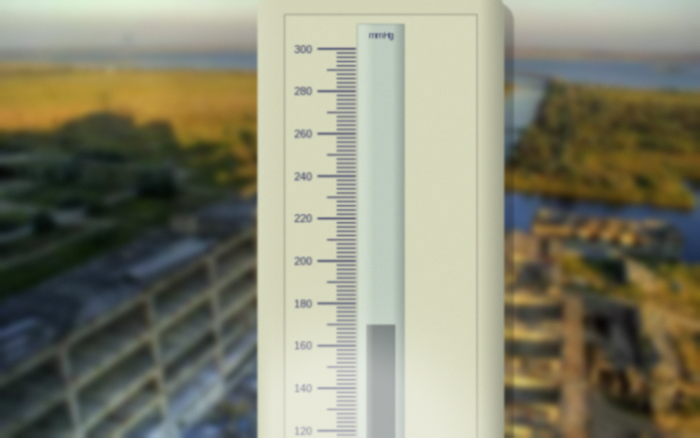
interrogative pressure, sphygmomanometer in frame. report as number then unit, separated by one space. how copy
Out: 170 mmHg
